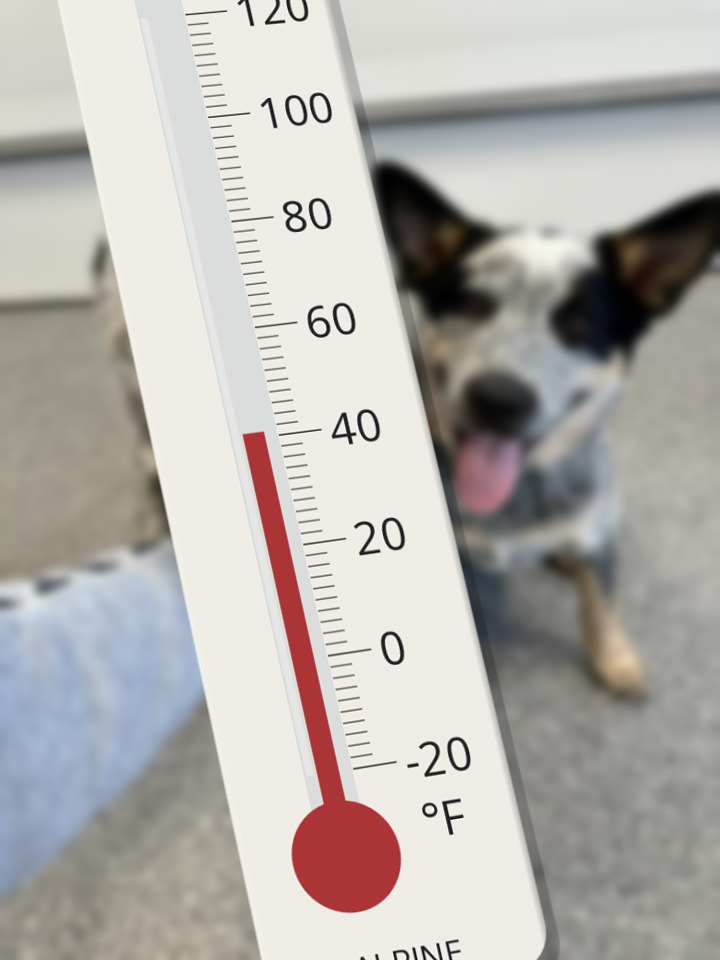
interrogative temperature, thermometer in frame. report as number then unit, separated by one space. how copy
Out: 41 °F
